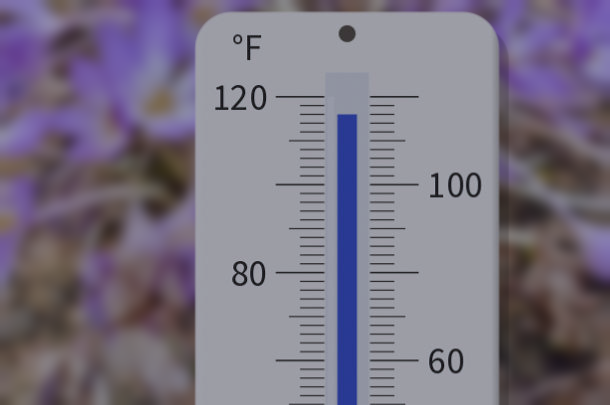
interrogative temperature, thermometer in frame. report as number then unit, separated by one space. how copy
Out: 116 °F
